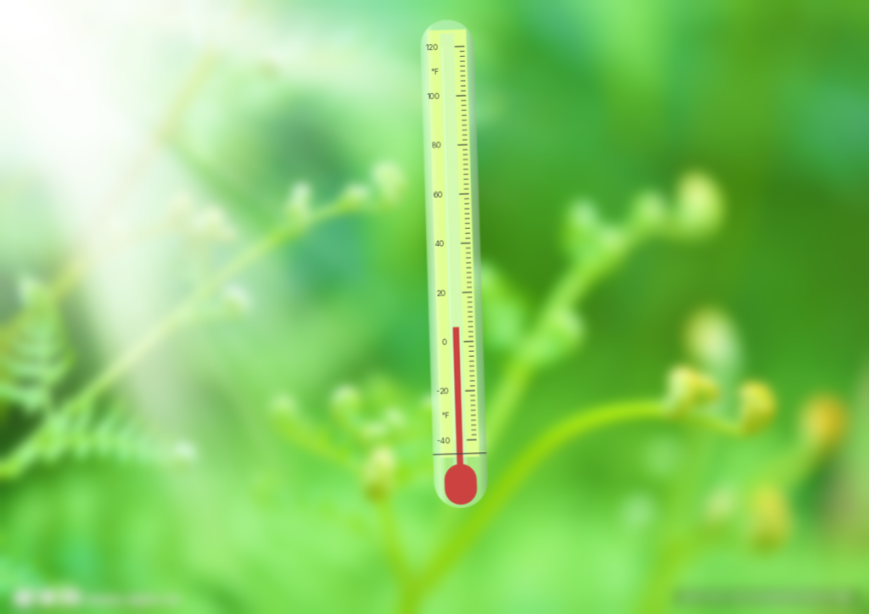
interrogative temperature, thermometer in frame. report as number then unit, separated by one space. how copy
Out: 6 °F
